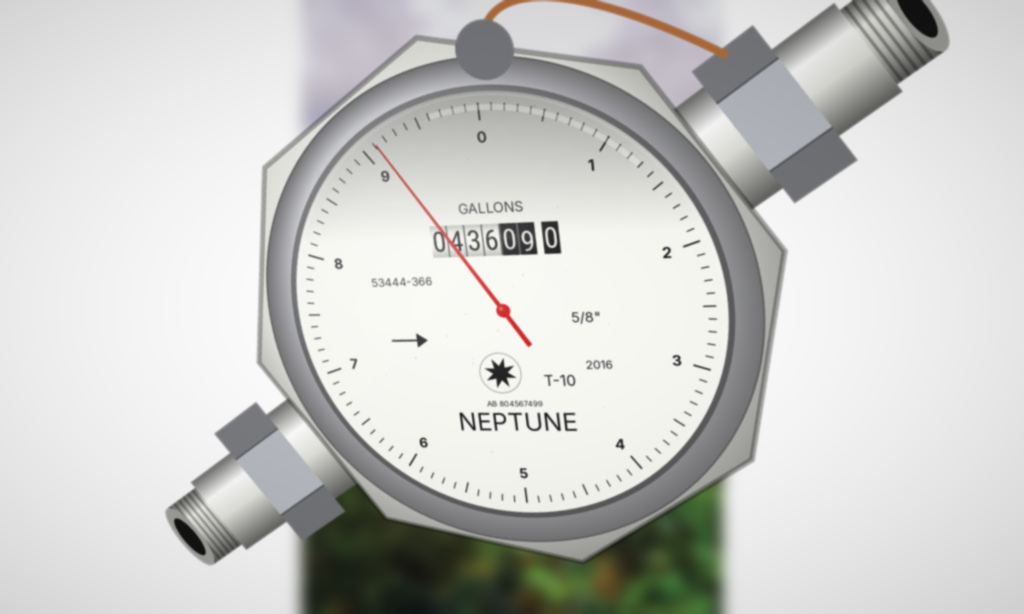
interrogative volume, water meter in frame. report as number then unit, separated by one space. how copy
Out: 436089.1 gal
